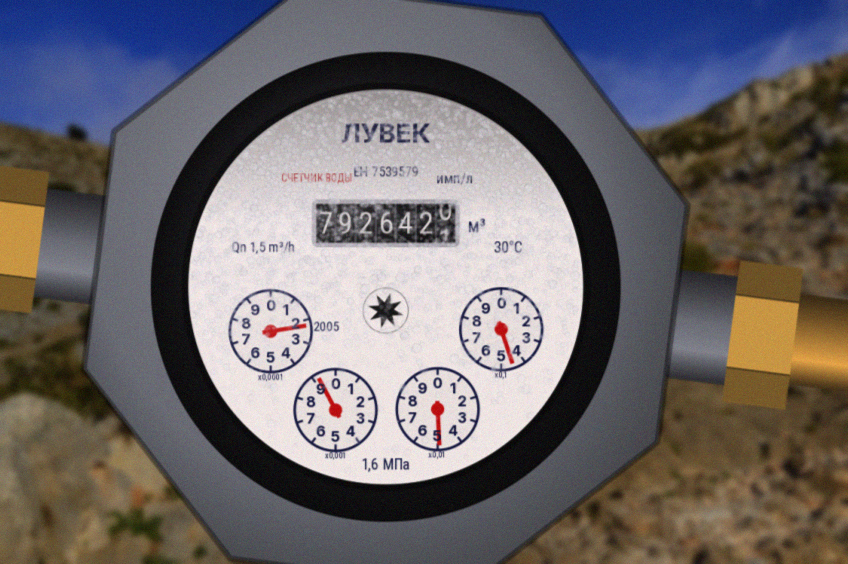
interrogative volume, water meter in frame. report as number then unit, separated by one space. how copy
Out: 7926420.4492 m³
